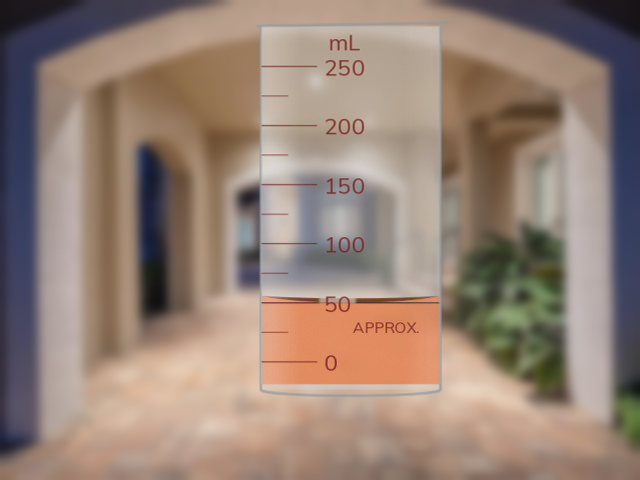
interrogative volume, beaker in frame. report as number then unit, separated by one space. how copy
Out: 50 mL
